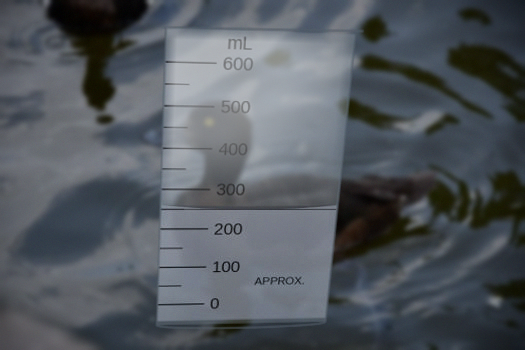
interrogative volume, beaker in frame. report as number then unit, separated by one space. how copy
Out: 250 mL
